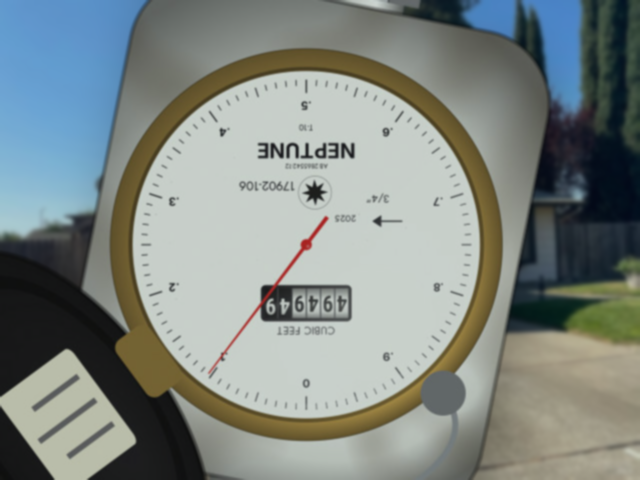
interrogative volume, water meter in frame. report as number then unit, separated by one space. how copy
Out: 494949.10 ft³
